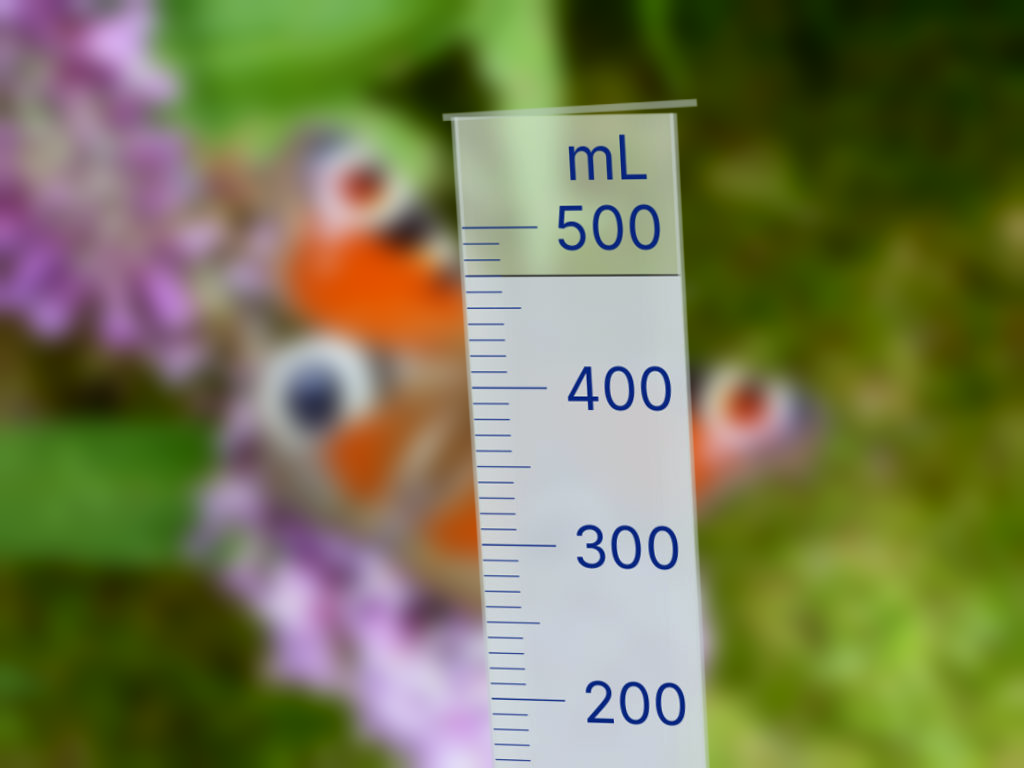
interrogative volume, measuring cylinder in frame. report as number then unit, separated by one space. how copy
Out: 470 mL
